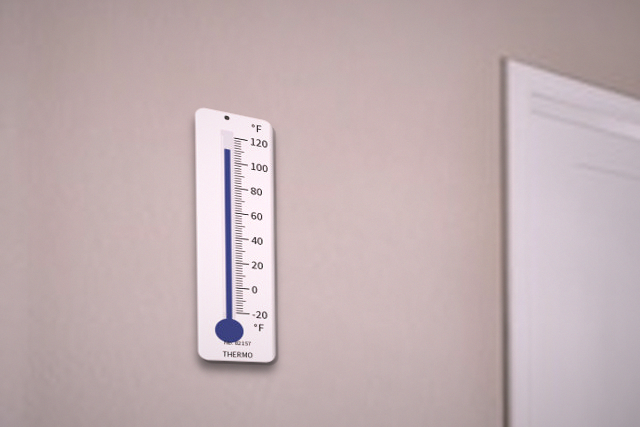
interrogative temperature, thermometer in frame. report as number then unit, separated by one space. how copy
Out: 110 °F
